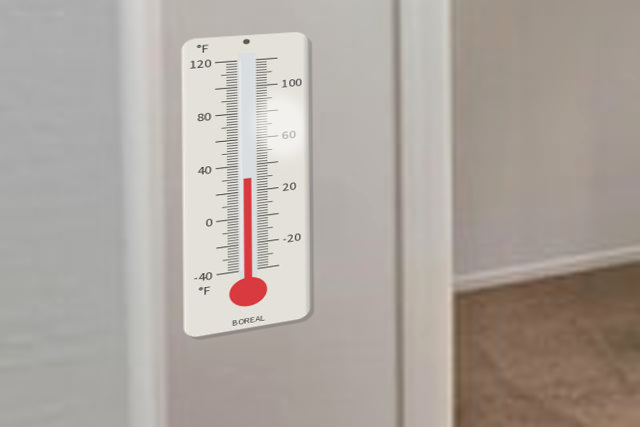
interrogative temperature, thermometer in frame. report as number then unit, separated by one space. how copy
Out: 30 °F
